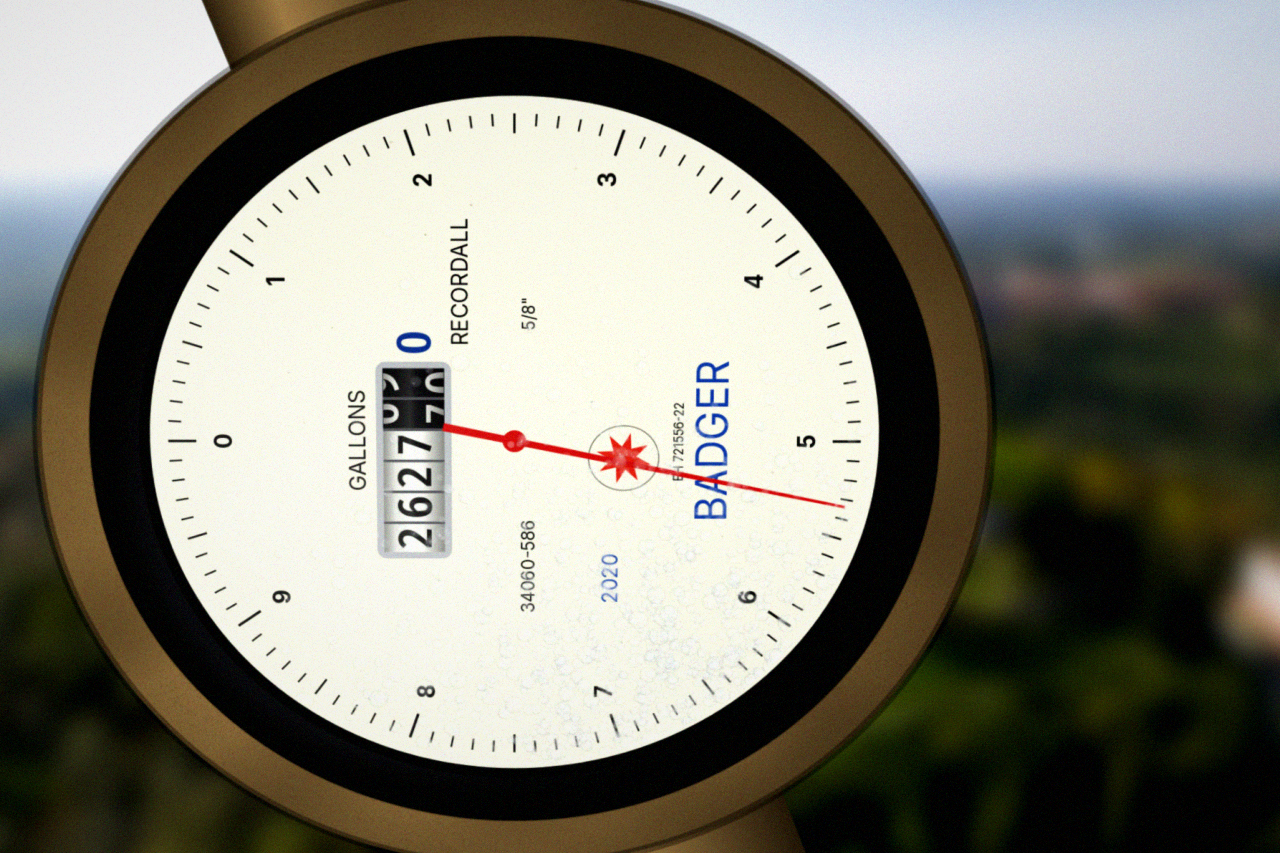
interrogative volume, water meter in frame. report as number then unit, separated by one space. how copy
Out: 2627695.3 gal
